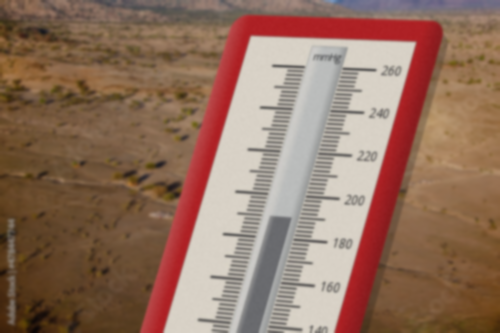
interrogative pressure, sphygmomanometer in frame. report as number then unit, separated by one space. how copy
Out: 190 mmHg
